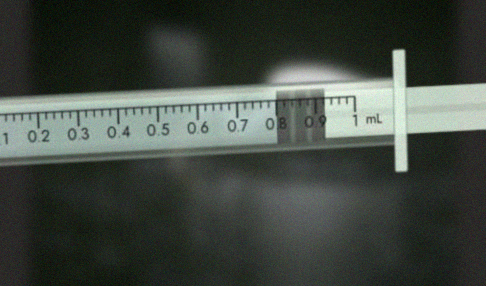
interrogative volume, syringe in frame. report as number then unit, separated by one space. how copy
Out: 0.8 mL
